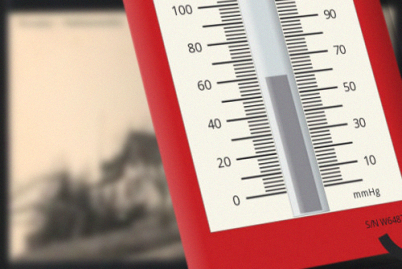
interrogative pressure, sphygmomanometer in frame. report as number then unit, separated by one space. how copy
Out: 60 mmHg
